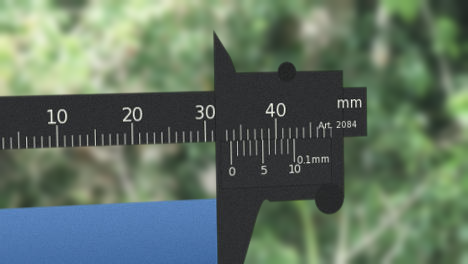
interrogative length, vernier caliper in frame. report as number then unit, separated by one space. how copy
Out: 33.6 mm
